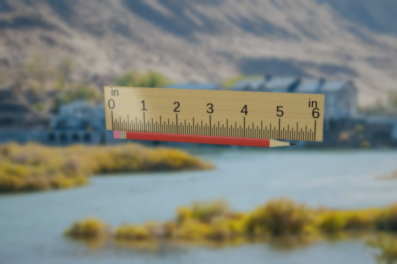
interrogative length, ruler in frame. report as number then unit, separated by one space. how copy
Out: 5.5 in
